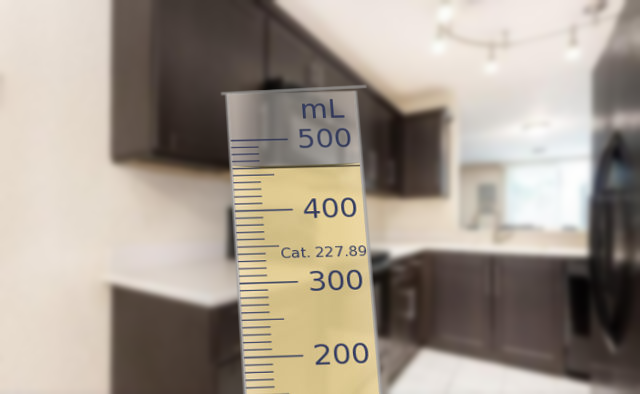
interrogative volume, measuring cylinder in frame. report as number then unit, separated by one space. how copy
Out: 460 mL
